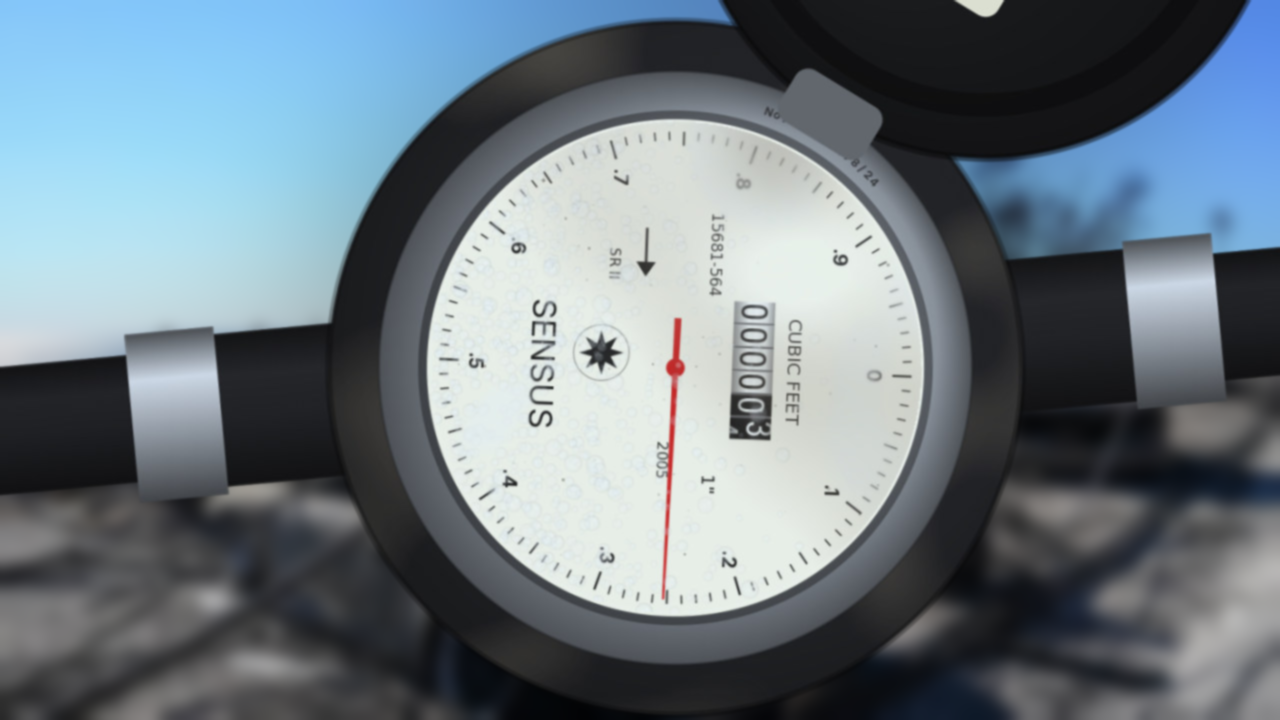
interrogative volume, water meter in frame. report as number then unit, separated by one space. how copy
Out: 3.25 ft³
